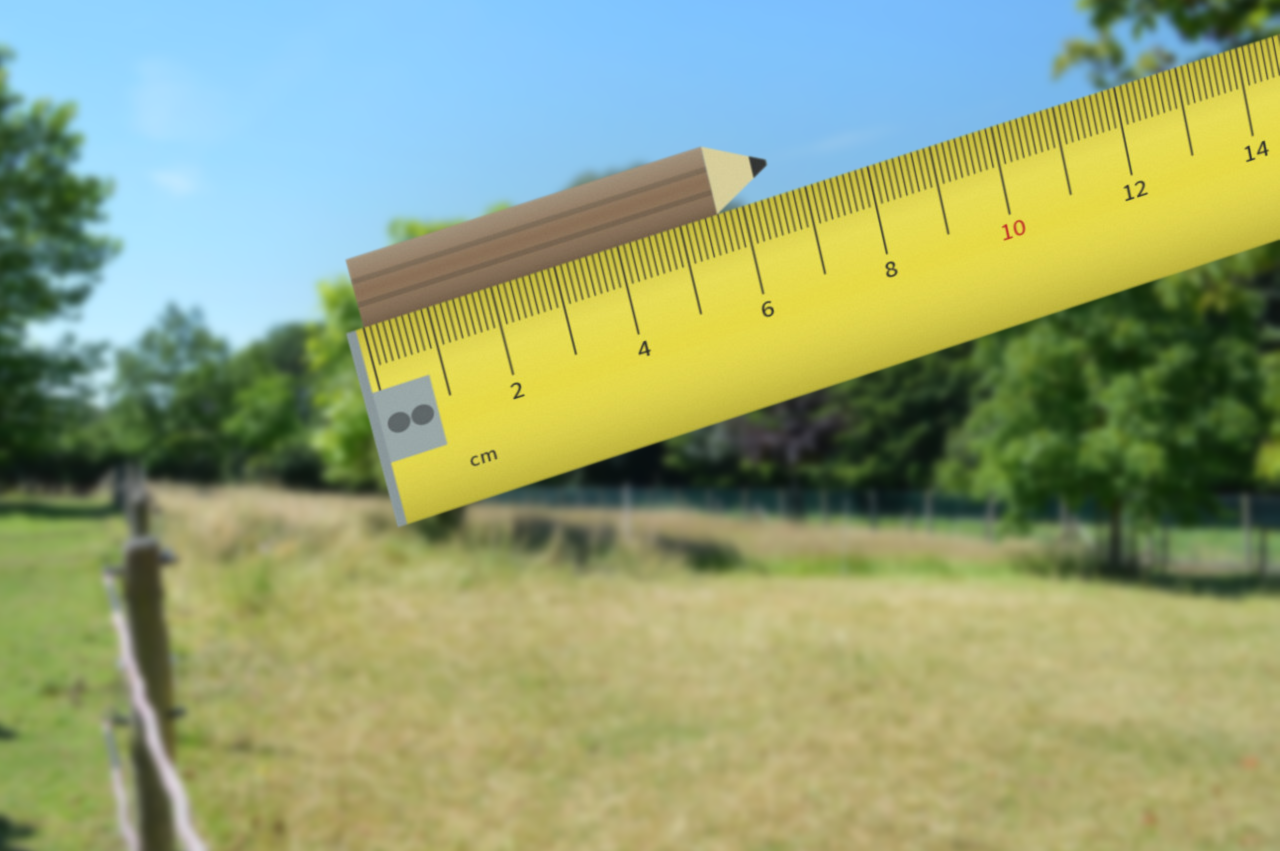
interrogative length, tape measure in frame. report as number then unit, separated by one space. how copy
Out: 6.5 cm
